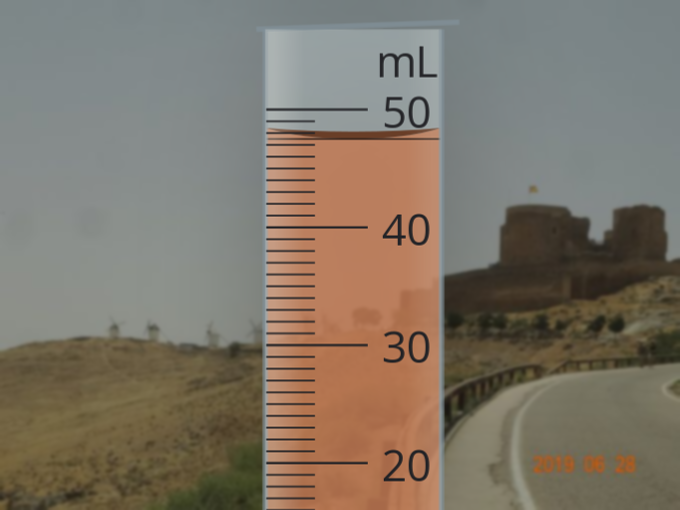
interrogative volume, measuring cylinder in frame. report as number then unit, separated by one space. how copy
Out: 47.5 mL
